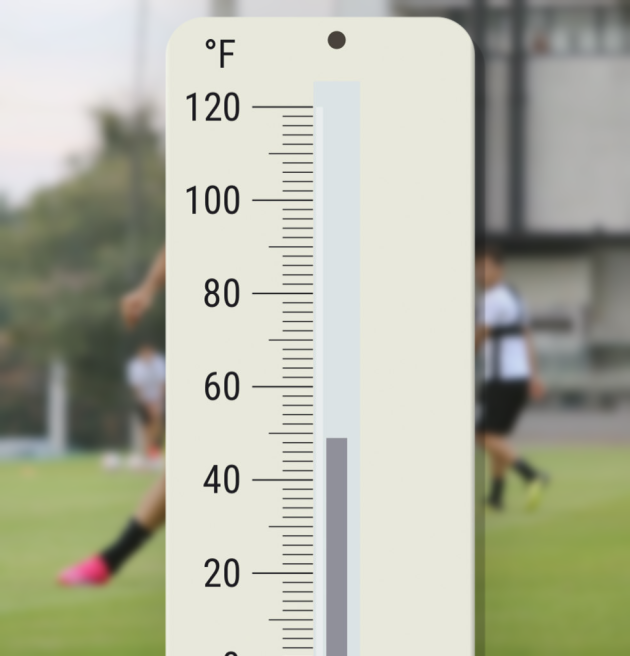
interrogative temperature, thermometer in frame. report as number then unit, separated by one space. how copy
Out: 49 °F
